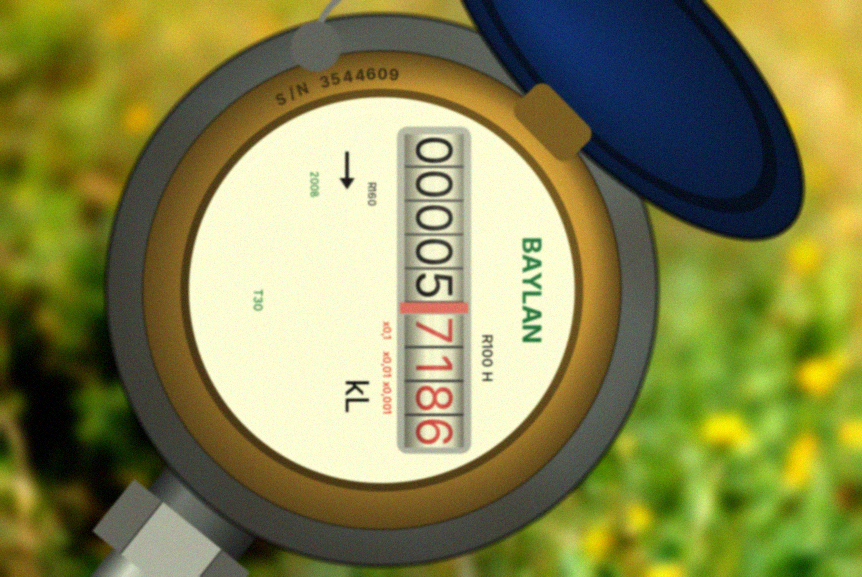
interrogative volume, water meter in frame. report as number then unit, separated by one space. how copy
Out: 5.7186 kL
